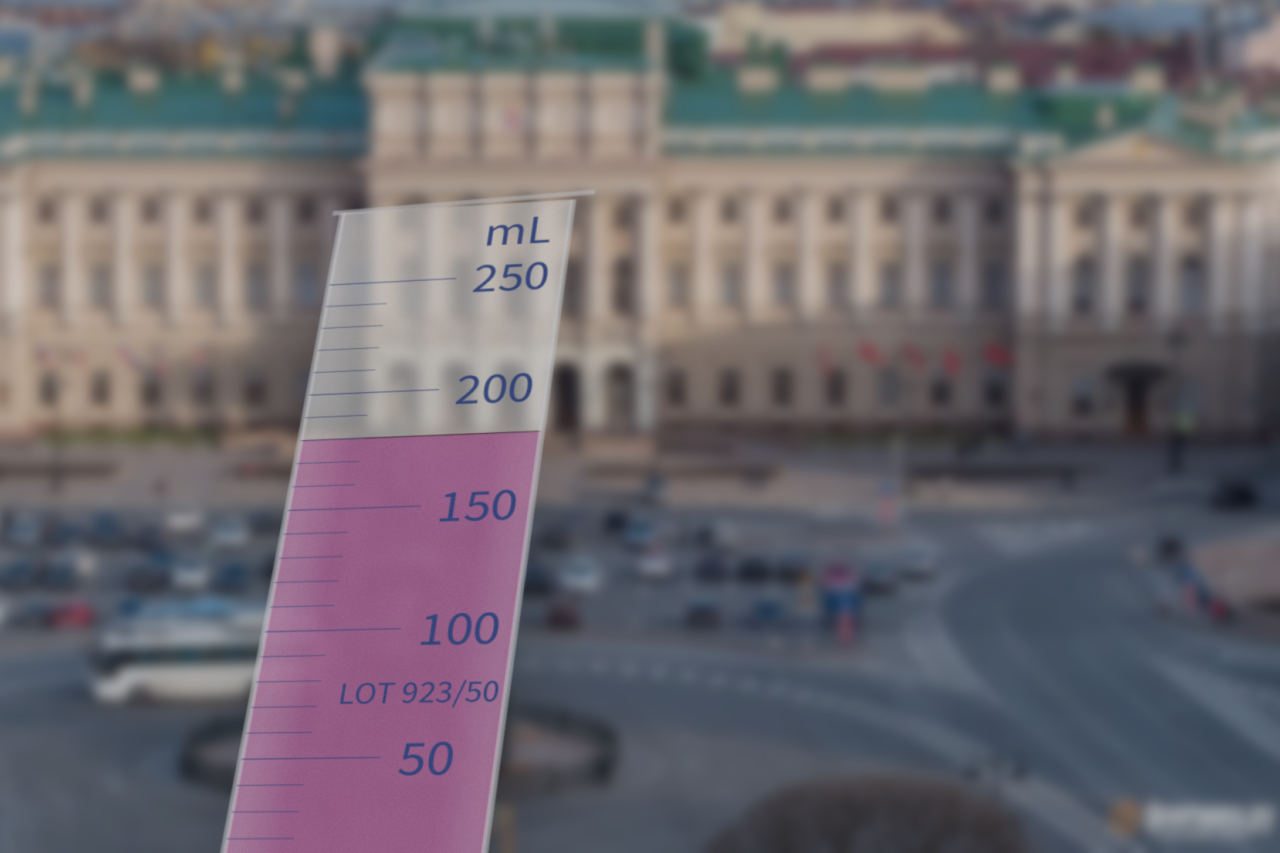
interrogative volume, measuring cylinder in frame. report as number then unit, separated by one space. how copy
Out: 180 mL
